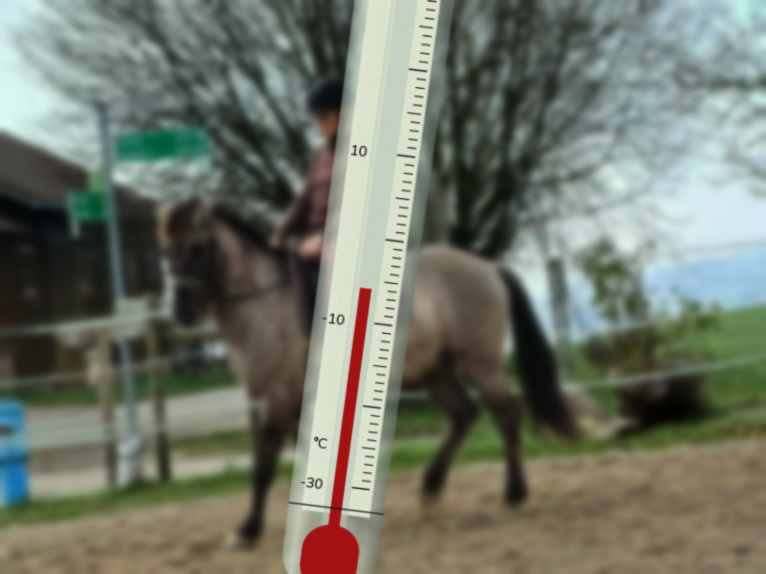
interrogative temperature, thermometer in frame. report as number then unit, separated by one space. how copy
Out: -6 °C
